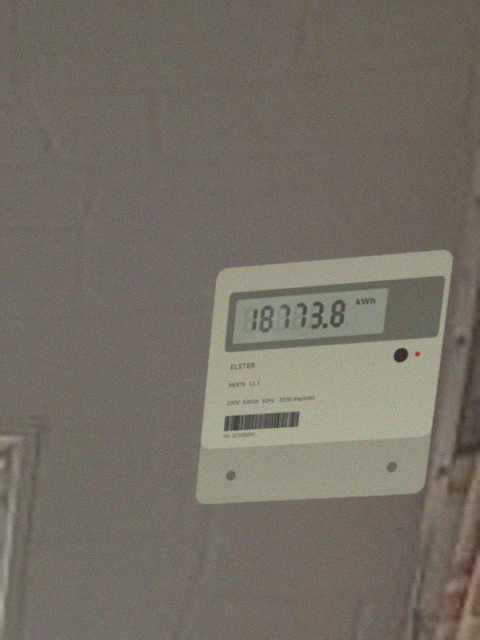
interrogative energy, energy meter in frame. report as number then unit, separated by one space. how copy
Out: 18773.8 kWh
